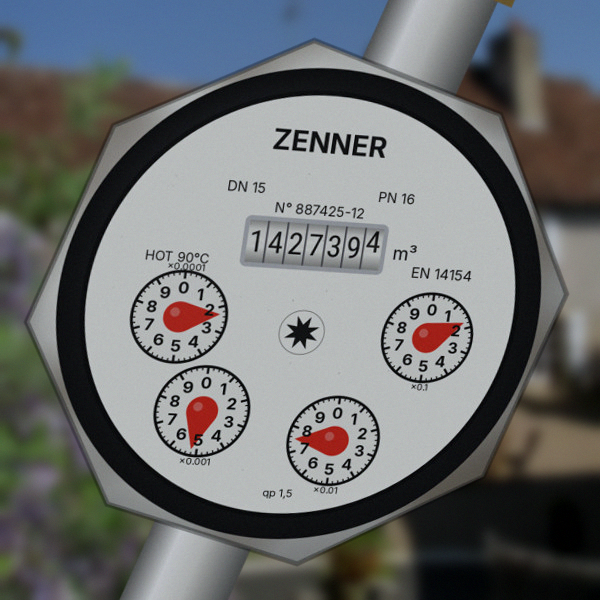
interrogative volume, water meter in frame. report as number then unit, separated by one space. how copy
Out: 1427394.1752 m³
